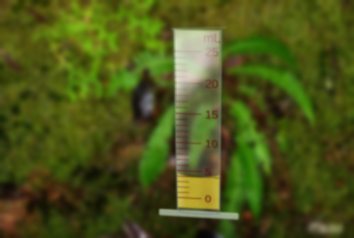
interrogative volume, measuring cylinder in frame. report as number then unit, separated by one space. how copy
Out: 4 mL
